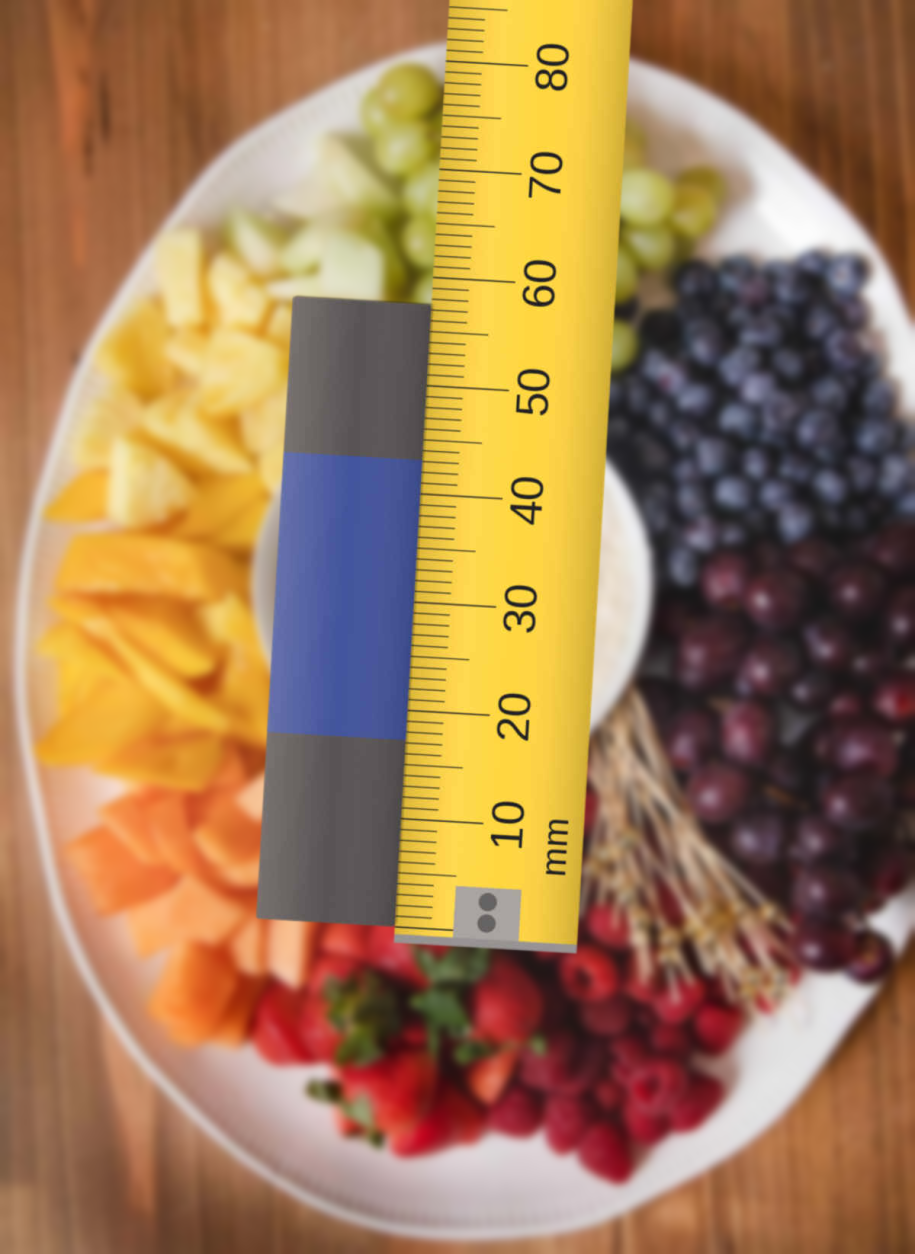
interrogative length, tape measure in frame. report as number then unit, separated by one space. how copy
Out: 57.5 mm
